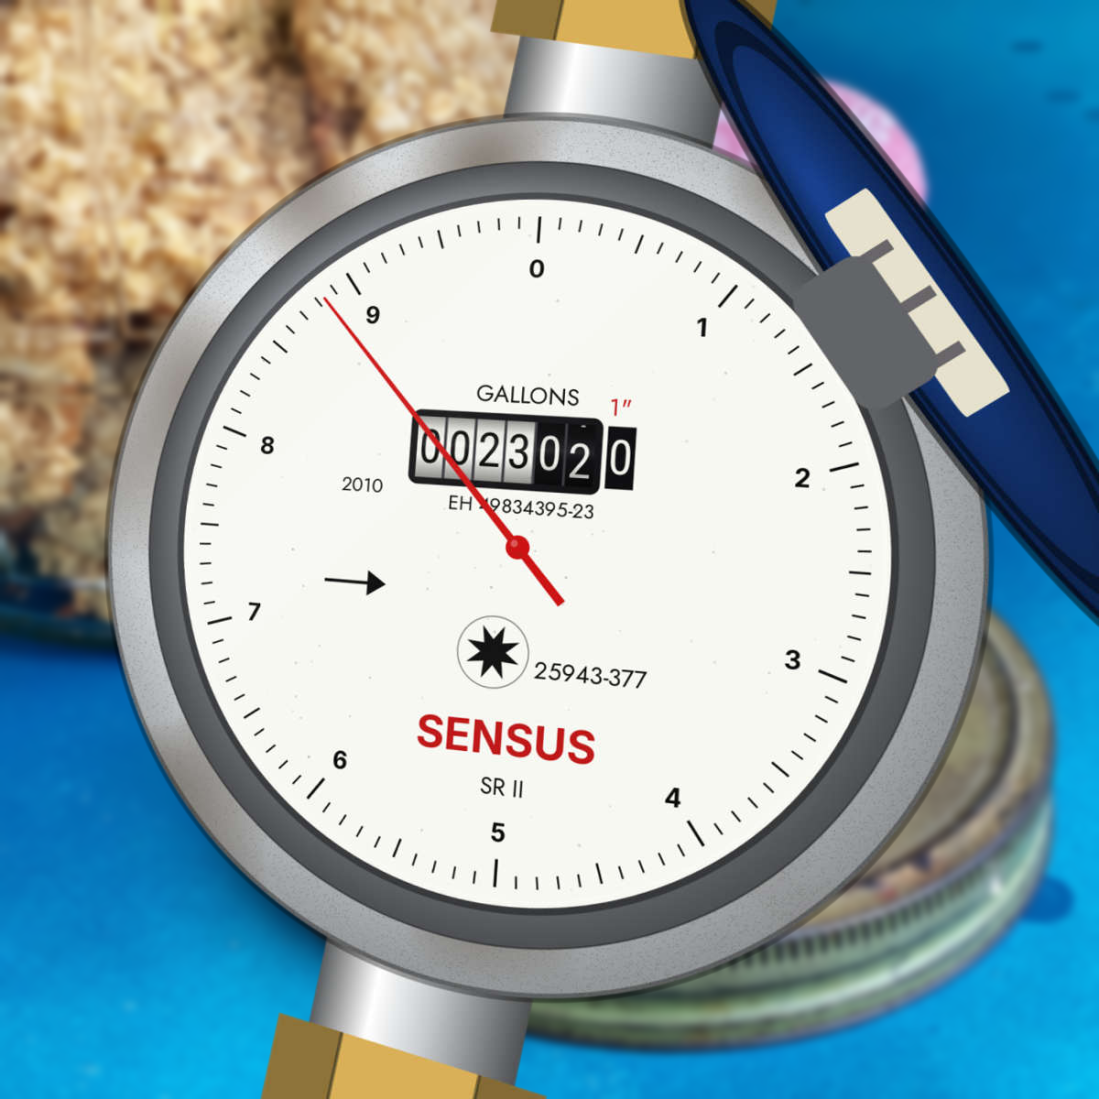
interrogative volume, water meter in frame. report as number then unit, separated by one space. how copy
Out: 23018.8 gal
